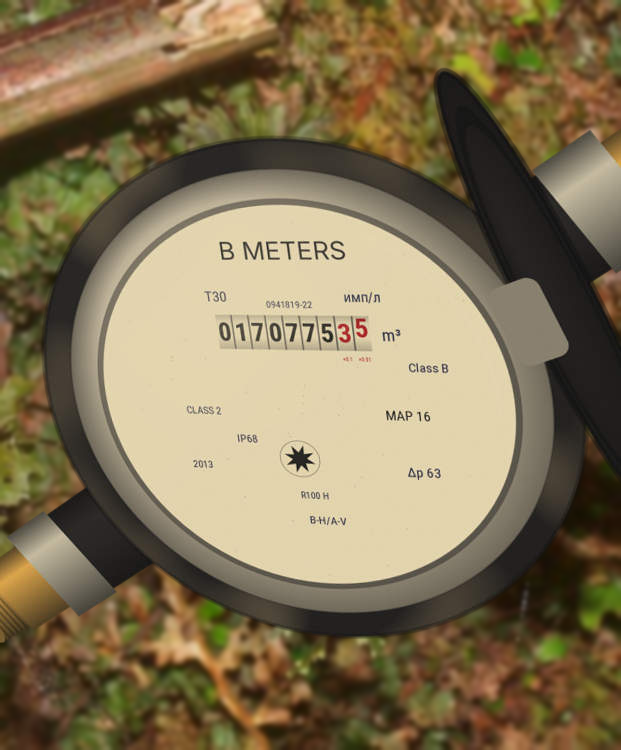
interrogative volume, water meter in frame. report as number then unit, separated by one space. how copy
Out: 170775.35 m³
